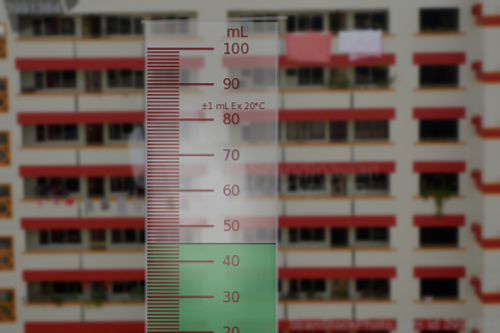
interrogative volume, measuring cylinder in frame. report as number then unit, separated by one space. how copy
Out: 45 mL
